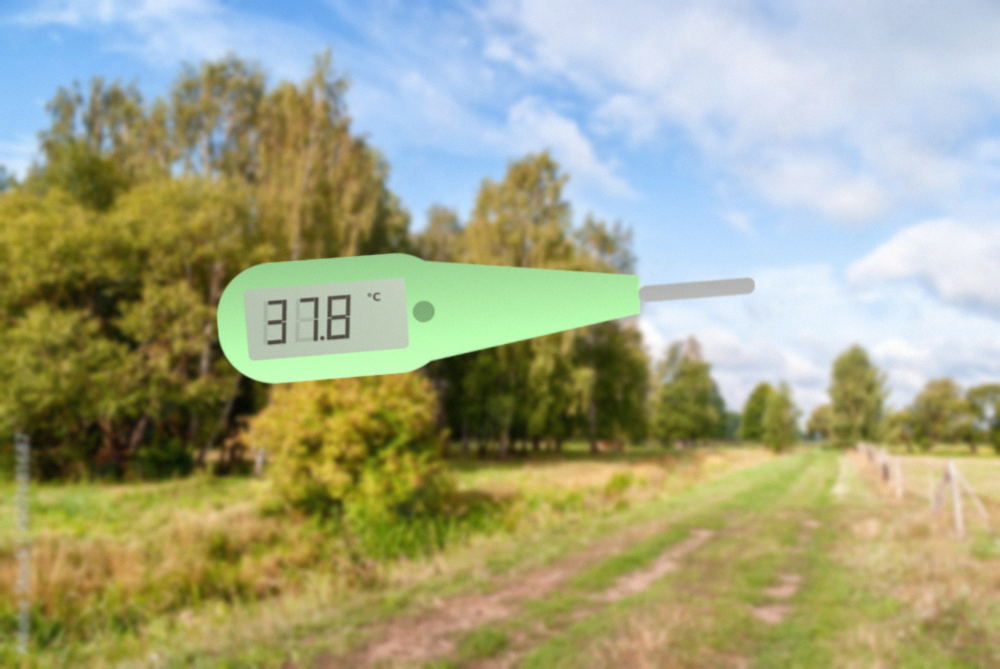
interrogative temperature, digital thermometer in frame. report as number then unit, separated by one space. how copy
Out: 37.8 °C
